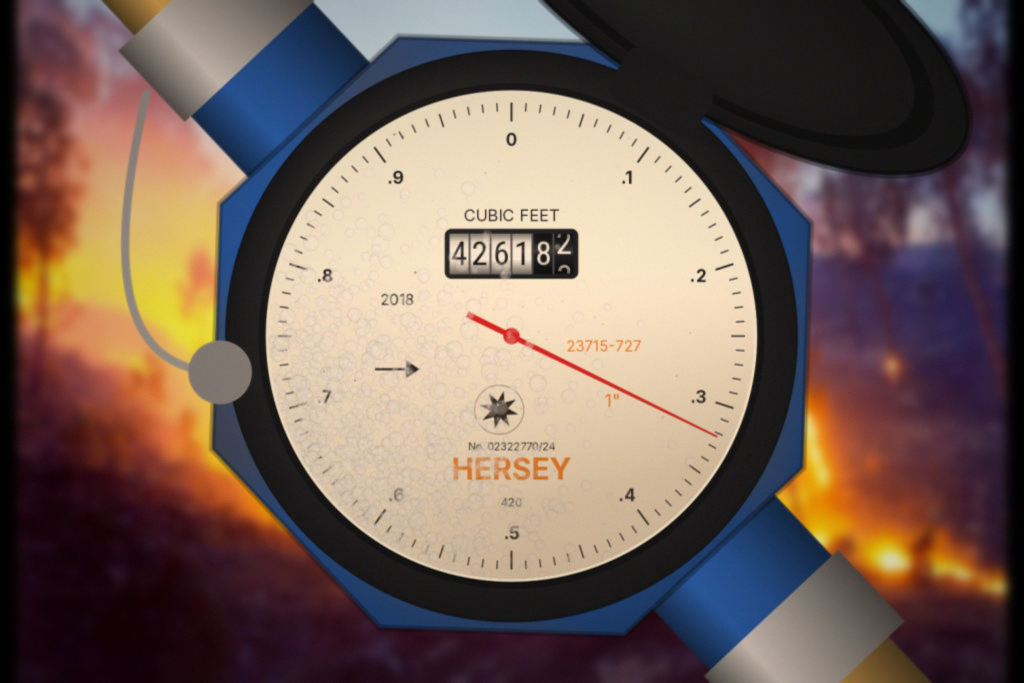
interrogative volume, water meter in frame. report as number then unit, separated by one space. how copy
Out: 426182.32 ft³
